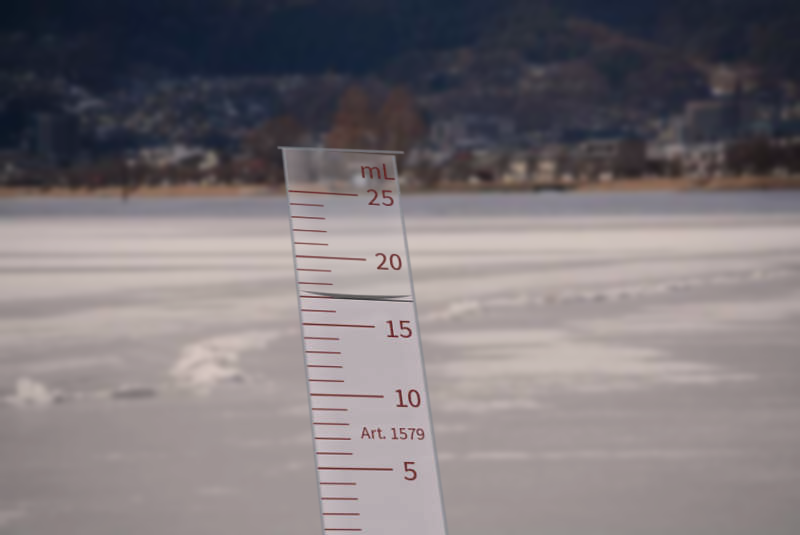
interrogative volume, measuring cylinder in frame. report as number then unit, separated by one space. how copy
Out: 17 mL
